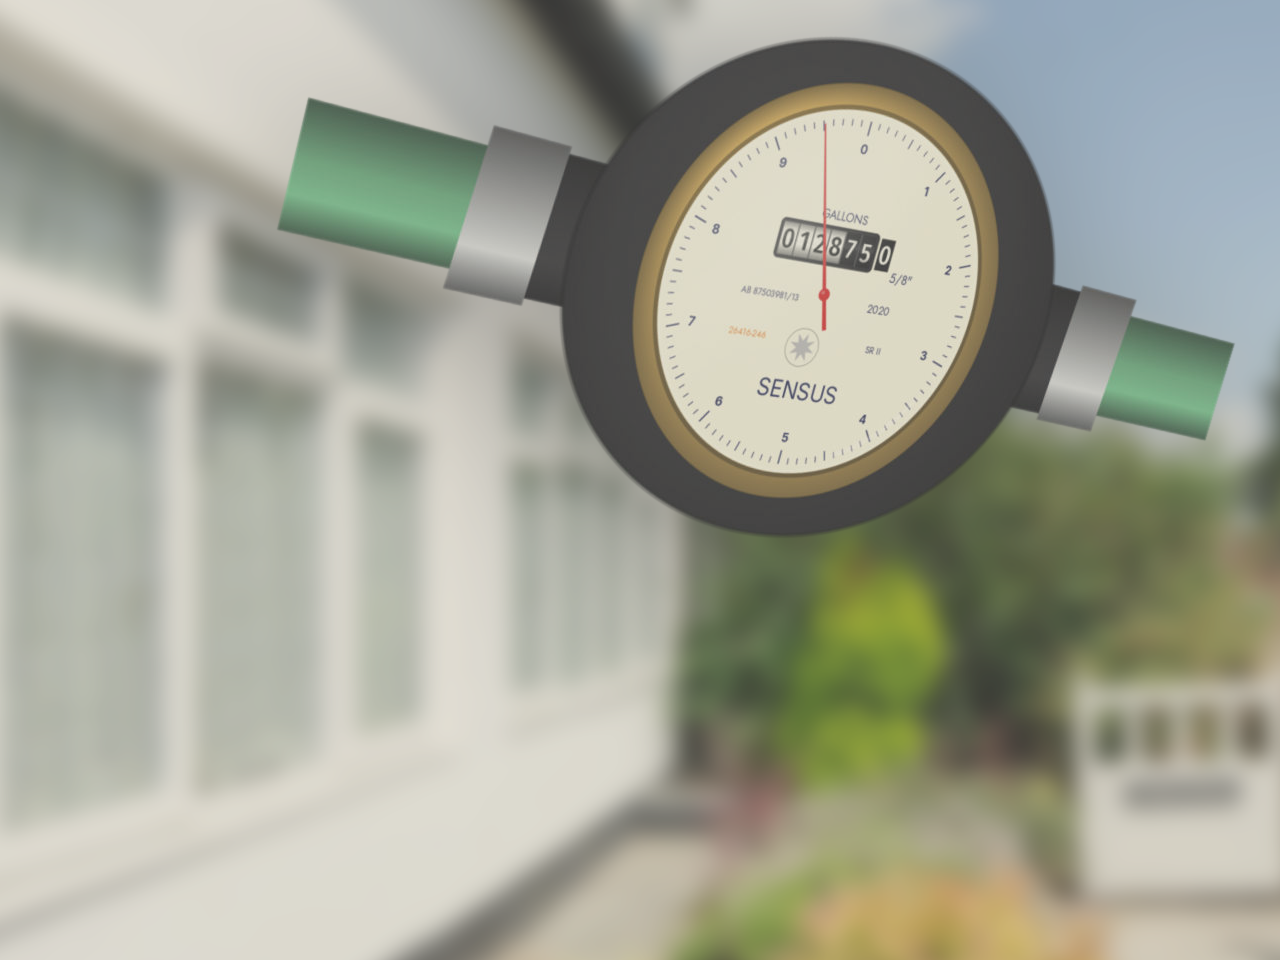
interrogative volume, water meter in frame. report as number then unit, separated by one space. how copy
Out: 128749.5 gal
